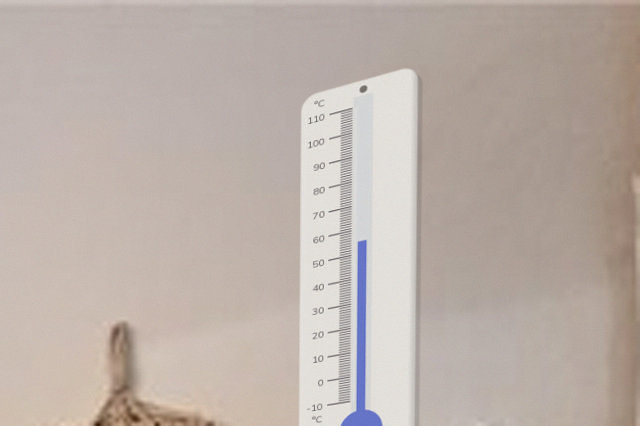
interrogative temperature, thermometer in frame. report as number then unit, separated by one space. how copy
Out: 55 °C
